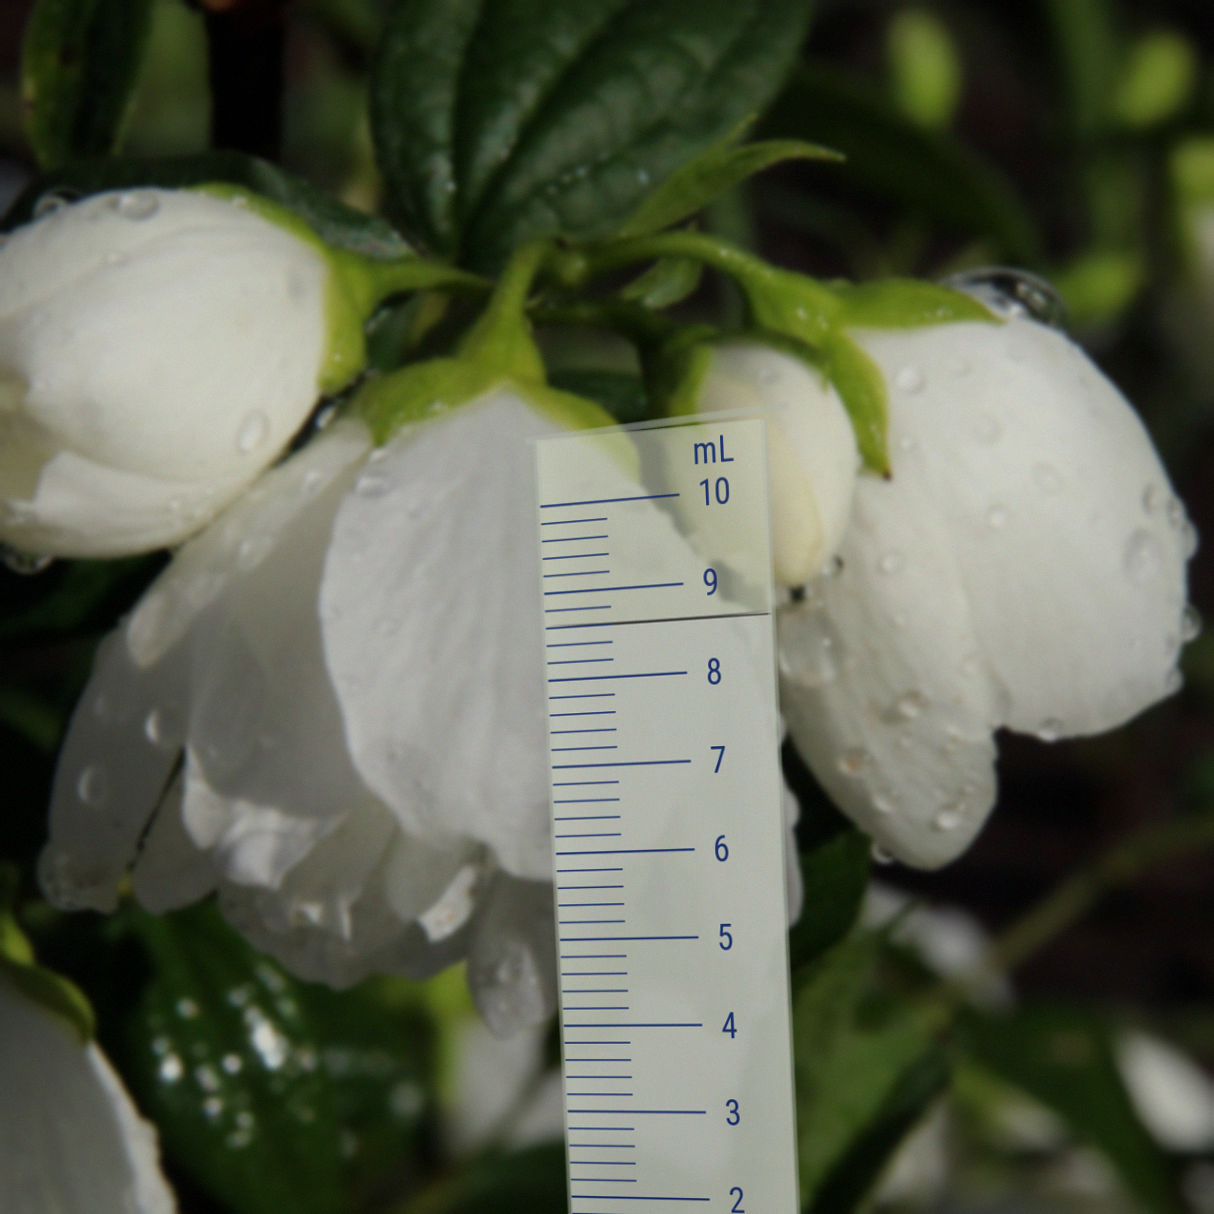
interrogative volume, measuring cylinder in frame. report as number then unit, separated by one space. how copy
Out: 8.6 mL
